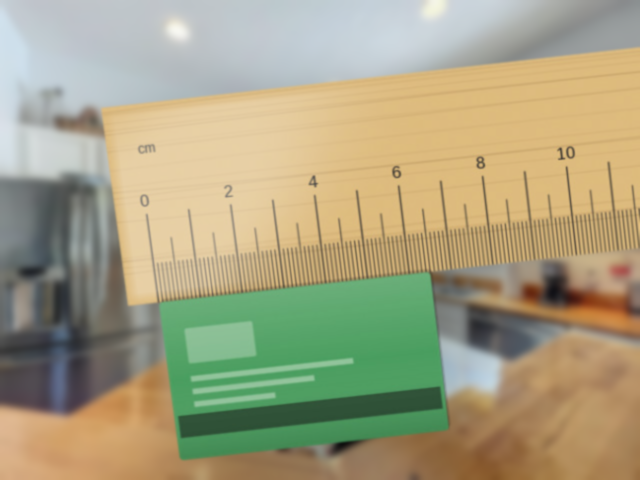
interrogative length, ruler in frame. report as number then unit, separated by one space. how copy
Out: 6.5 cm
